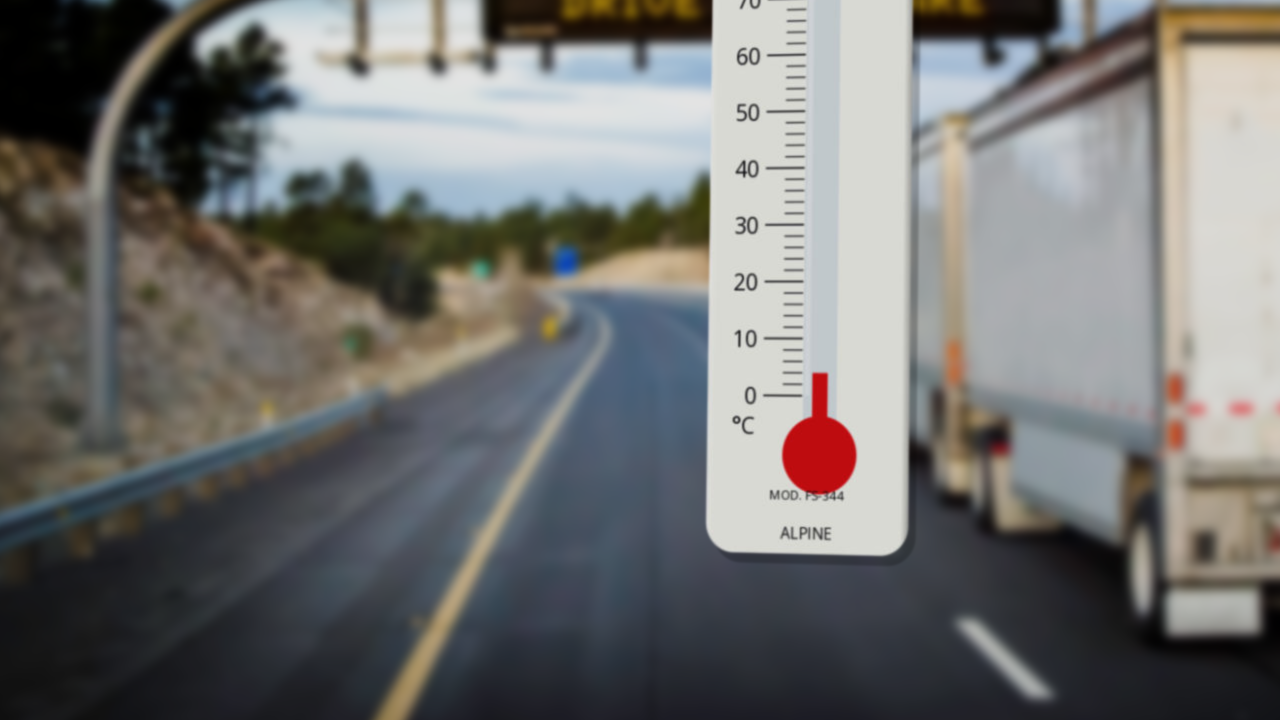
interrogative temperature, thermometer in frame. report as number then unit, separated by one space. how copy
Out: 4 °C
